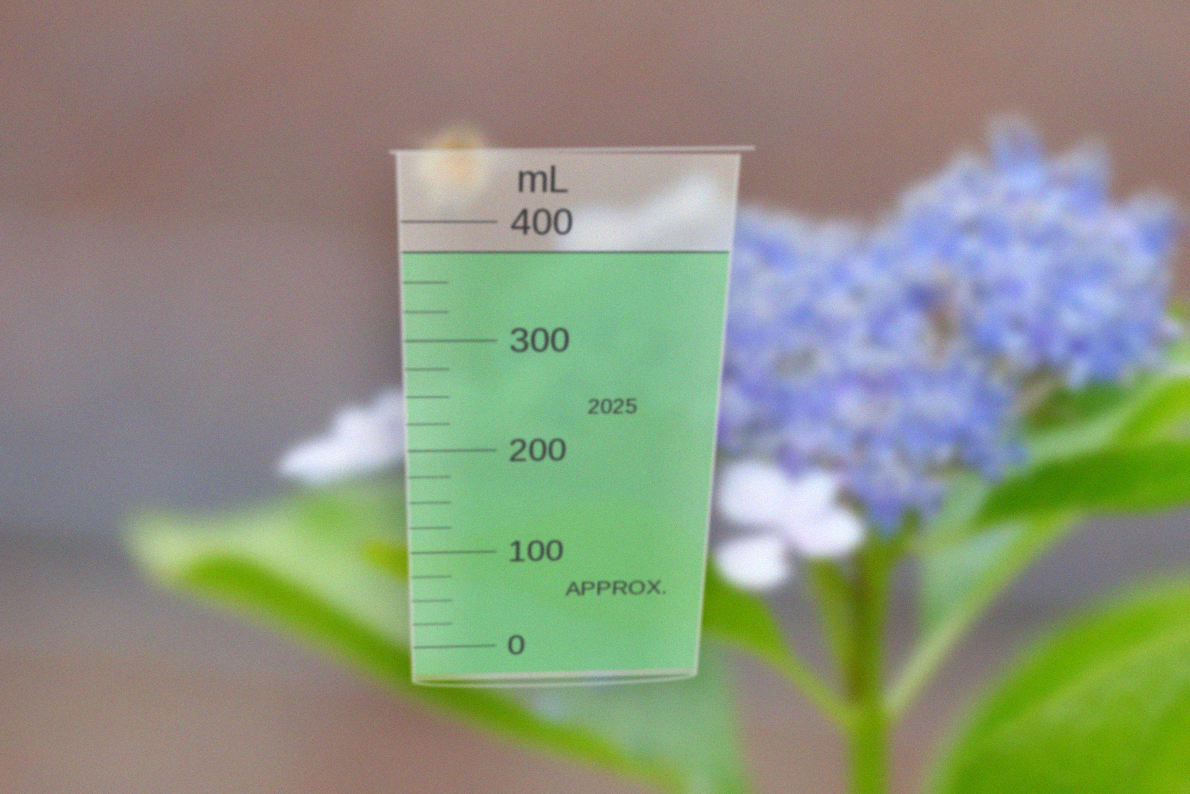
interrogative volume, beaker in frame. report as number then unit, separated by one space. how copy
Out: 375 mL
